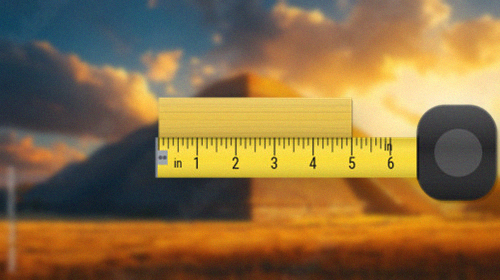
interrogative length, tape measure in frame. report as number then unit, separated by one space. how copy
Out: 5 in
